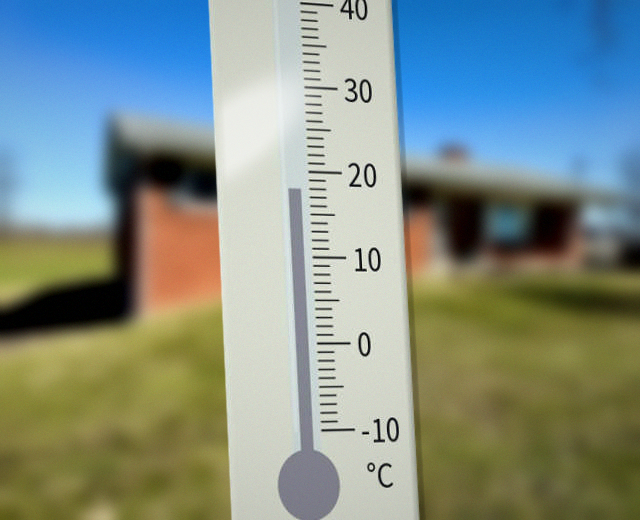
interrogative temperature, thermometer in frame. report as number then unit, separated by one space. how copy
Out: 18 °C
